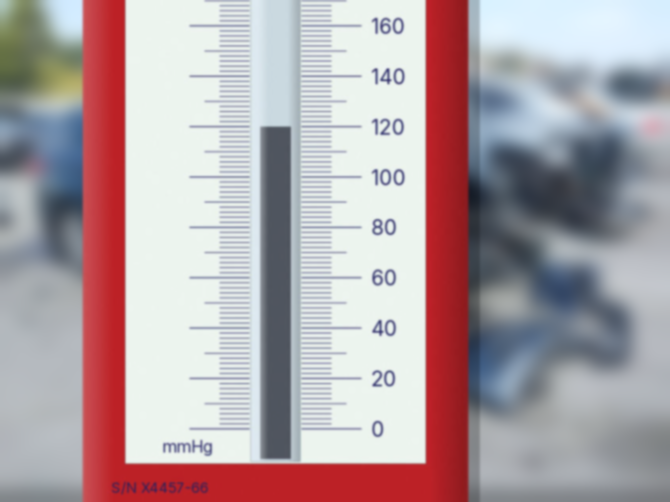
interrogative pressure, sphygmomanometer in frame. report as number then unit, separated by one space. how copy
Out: 120 mmHg
